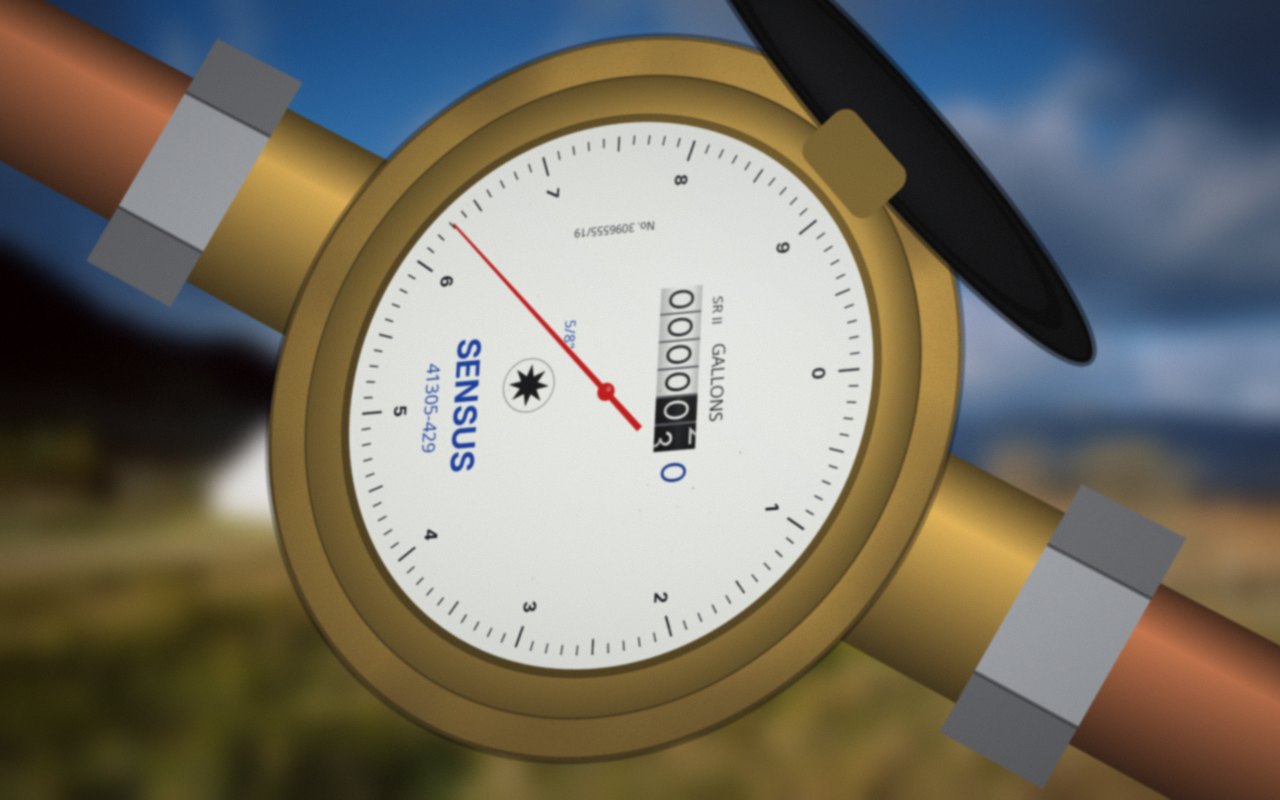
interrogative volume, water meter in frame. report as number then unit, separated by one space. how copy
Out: 26.3 gal
